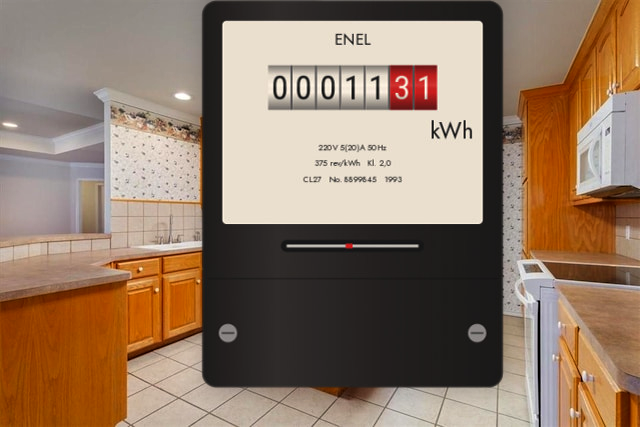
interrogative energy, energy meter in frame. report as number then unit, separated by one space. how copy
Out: 11.31 kWh
